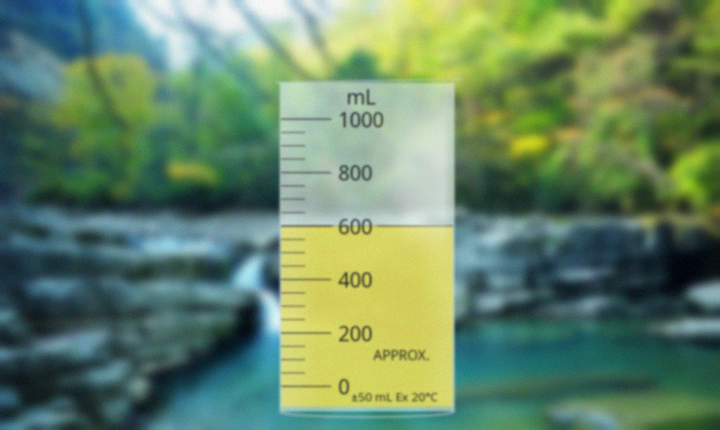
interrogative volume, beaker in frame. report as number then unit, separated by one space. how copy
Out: 600 mL
